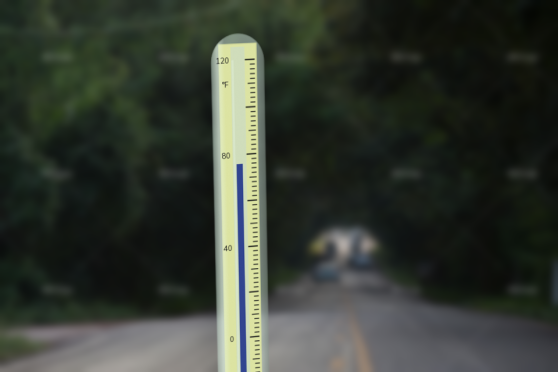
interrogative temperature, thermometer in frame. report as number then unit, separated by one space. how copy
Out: 76 °F
